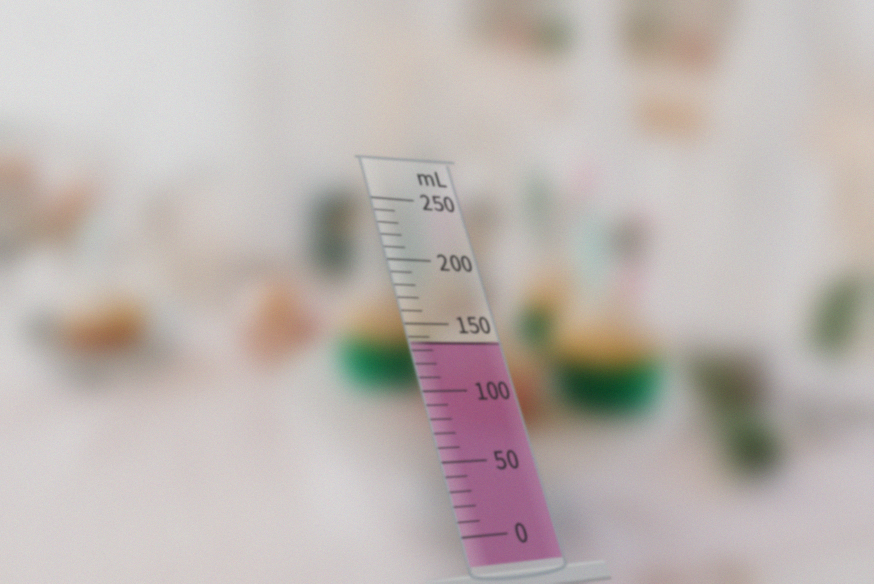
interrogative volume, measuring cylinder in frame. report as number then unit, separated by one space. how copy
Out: 135 mL
